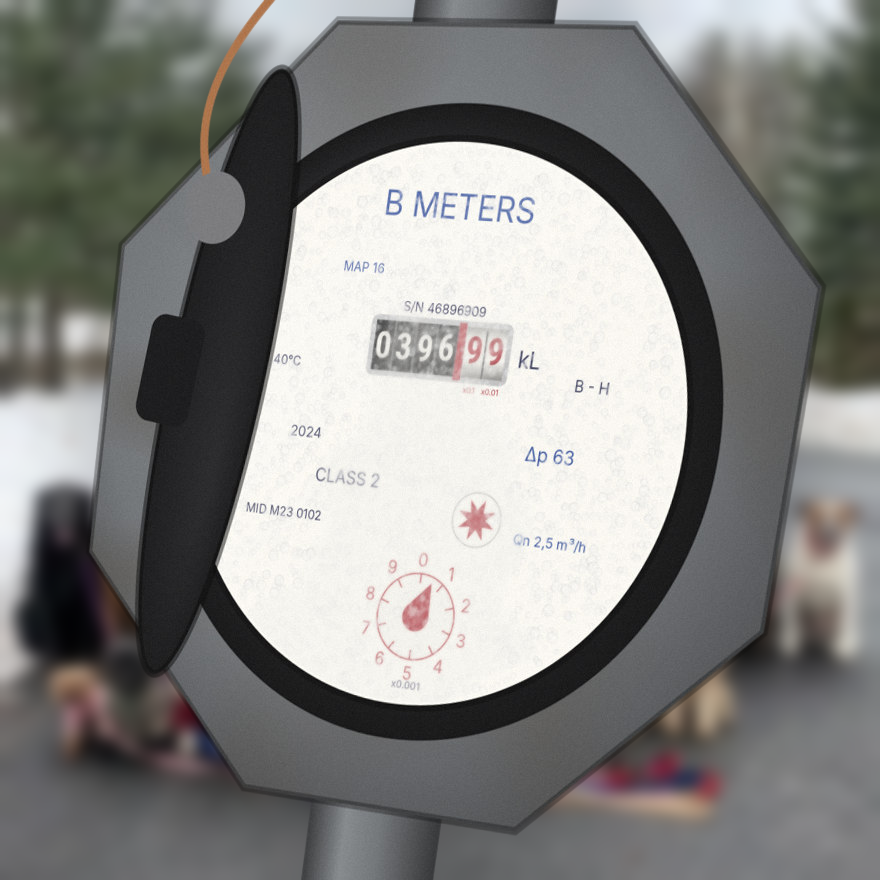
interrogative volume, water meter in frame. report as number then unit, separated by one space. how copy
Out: 396.990 kL
